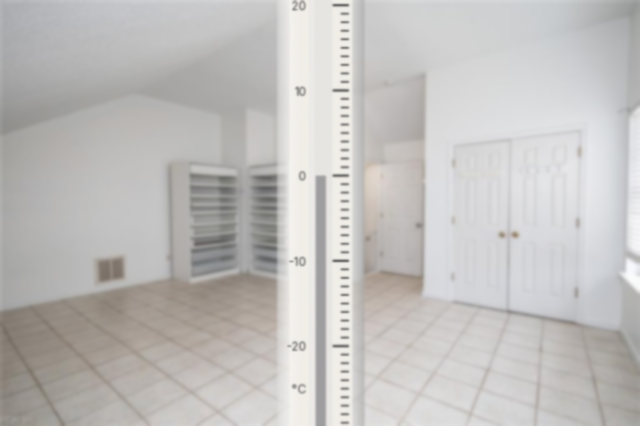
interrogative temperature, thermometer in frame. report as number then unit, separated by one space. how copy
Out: 0 °C
